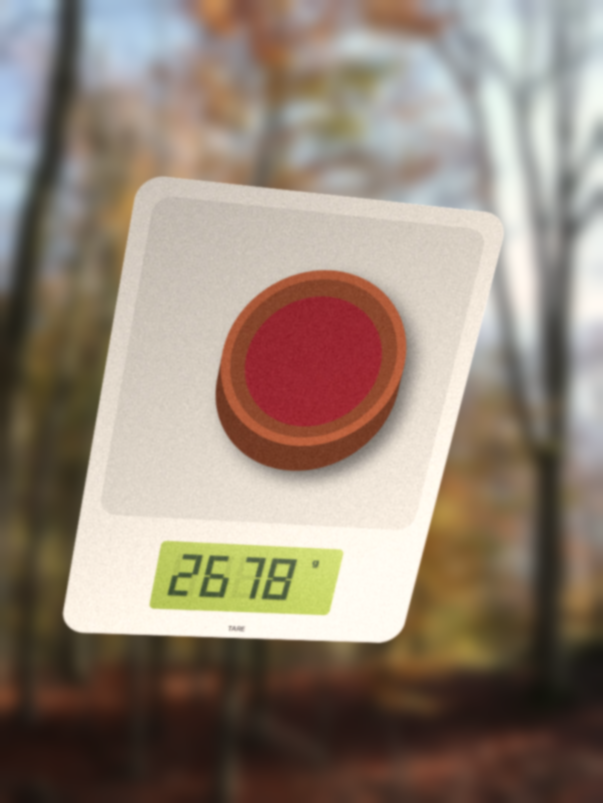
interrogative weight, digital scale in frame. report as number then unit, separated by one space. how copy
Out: 2678 g
